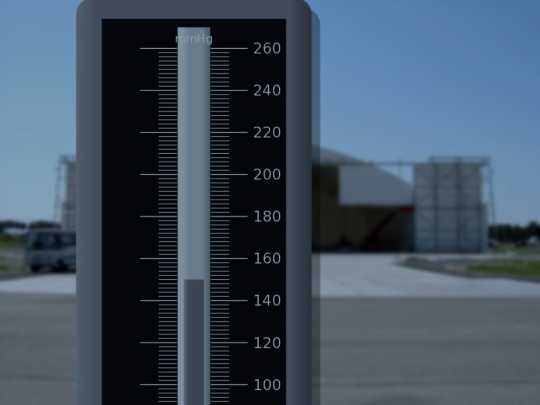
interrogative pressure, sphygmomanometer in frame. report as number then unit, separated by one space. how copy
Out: 150 mmHg
